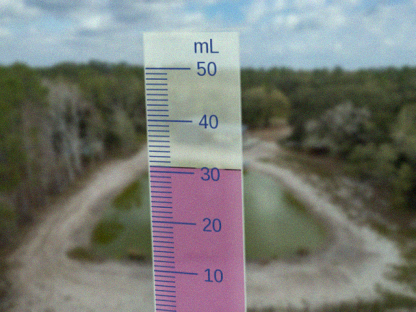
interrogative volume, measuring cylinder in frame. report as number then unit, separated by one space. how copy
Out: 31 mL
